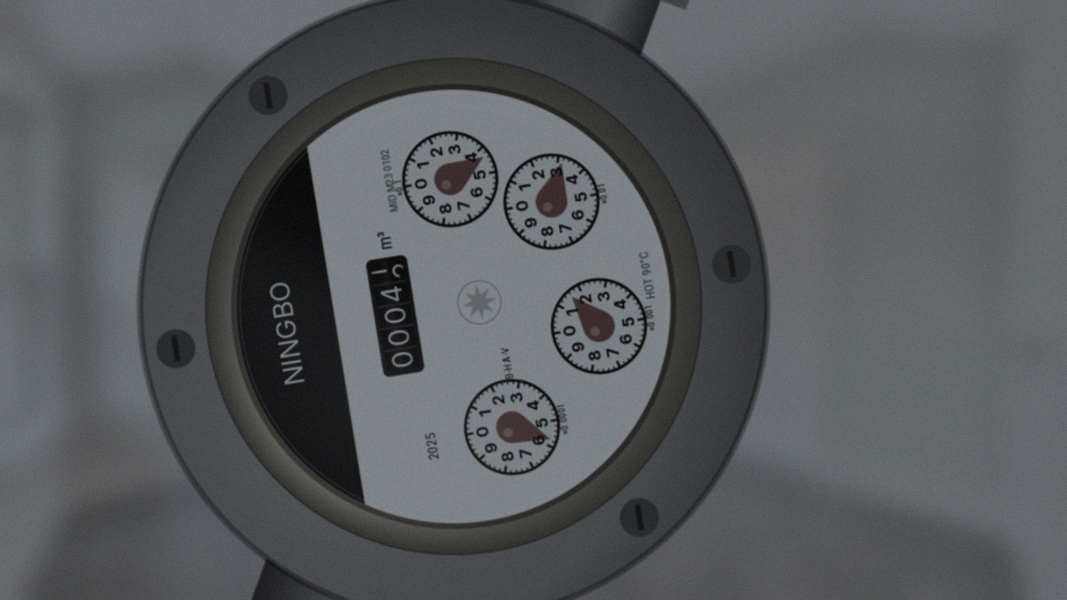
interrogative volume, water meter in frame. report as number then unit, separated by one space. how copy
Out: 41.4315 m³
